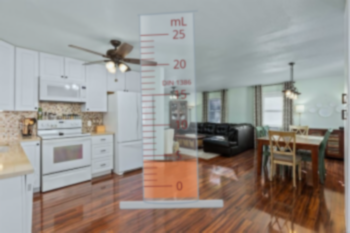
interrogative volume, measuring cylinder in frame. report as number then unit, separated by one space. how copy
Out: 4 mL
